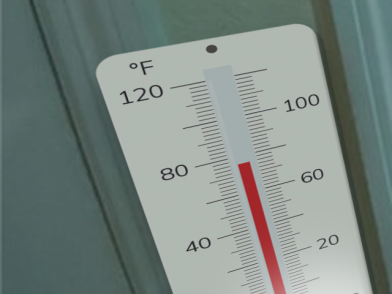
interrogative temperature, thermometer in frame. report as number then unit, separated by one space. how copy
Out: 76 °F
